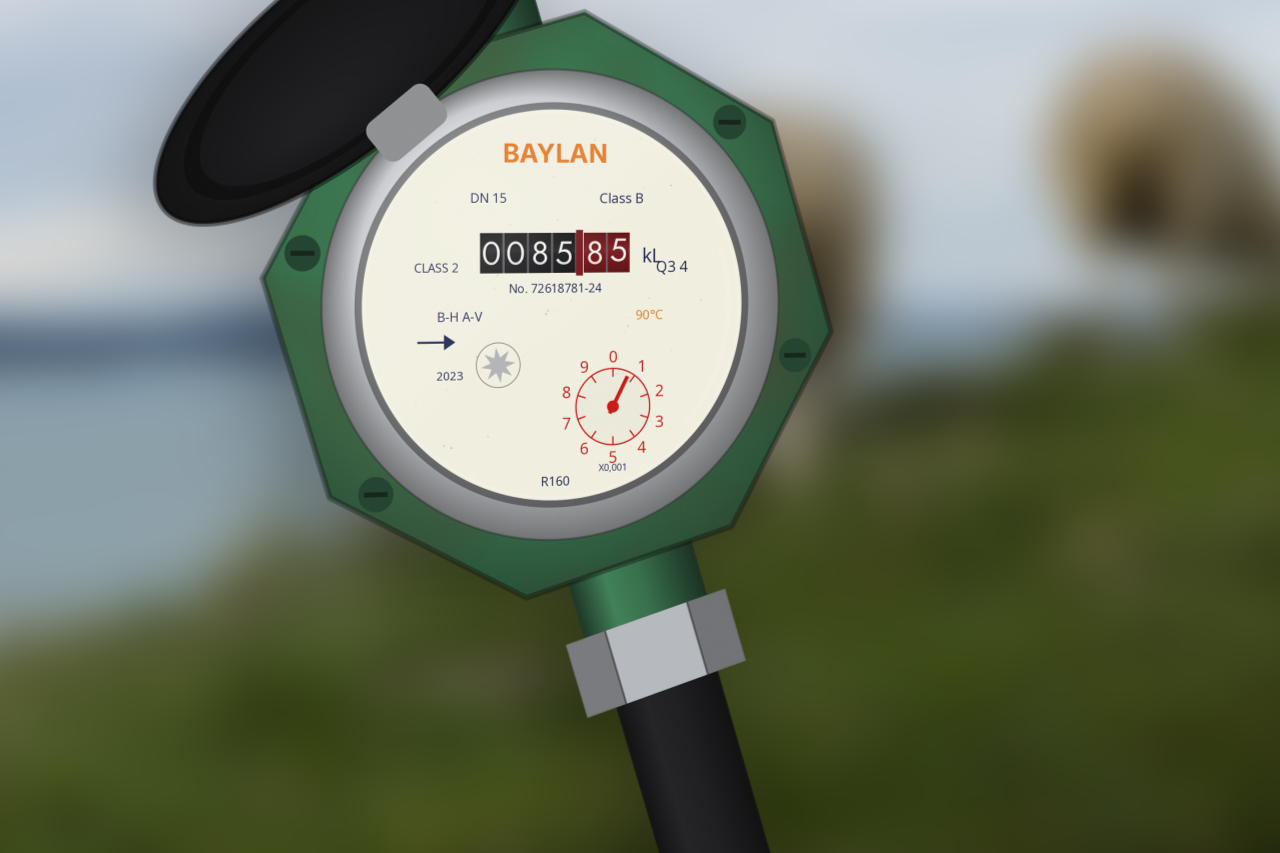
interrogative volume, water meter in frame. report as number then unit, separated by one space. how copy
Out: 85.850 kL
